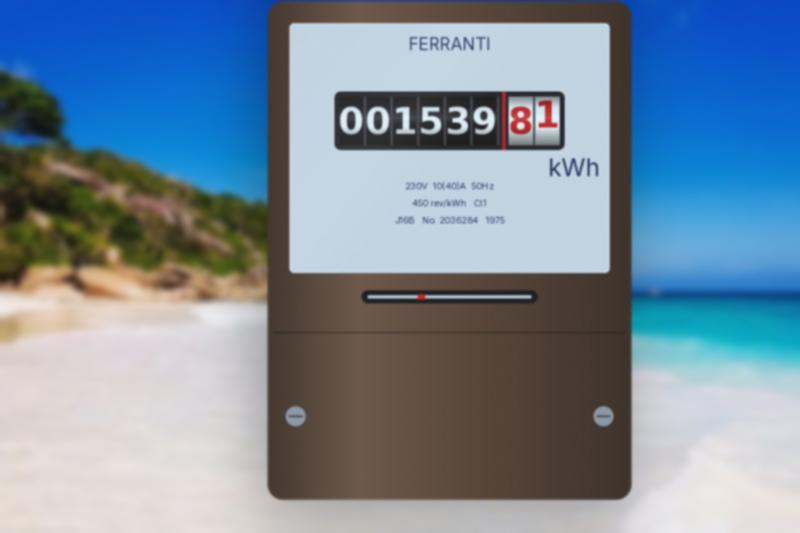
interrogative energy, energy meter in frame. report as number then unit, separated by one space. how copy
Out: 1539.81 kWh
